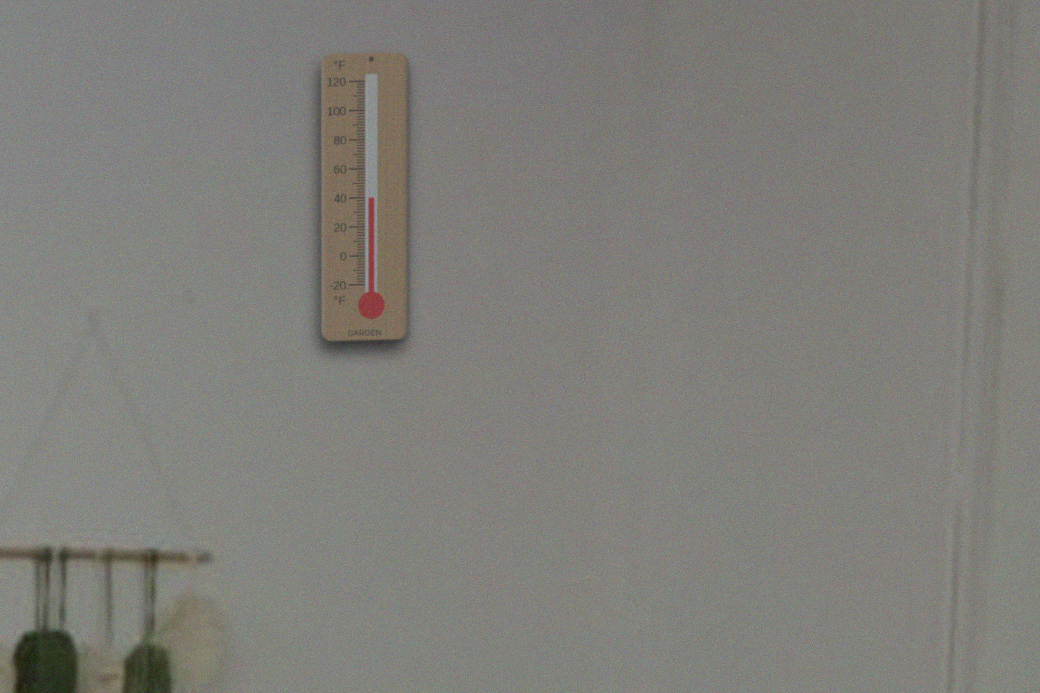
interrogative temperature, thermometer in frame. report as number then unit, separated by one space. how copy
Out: 40 °F
